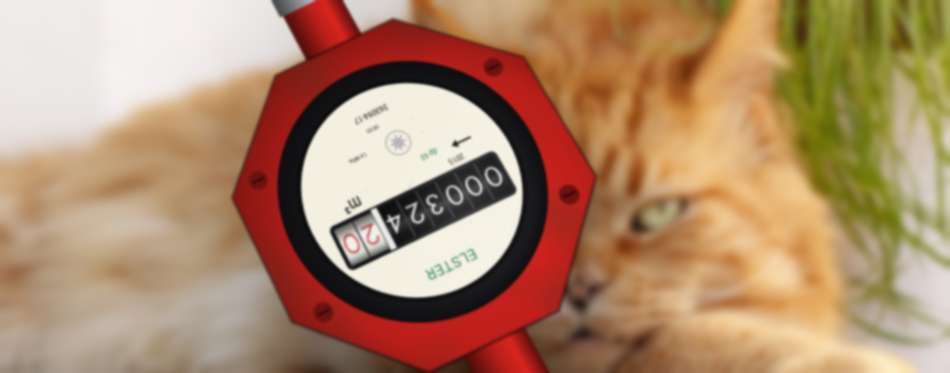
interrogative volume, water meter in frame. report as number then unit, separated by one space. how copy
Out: 324.20 m³
